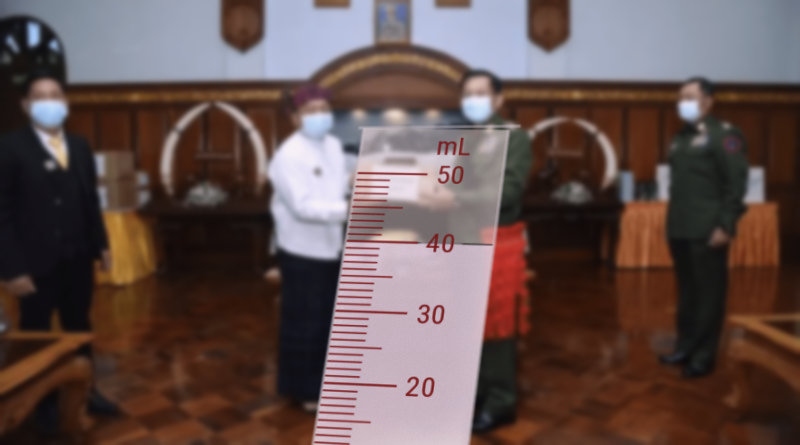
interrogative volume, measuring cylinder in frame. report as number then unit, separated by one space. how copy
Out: 40 mL
